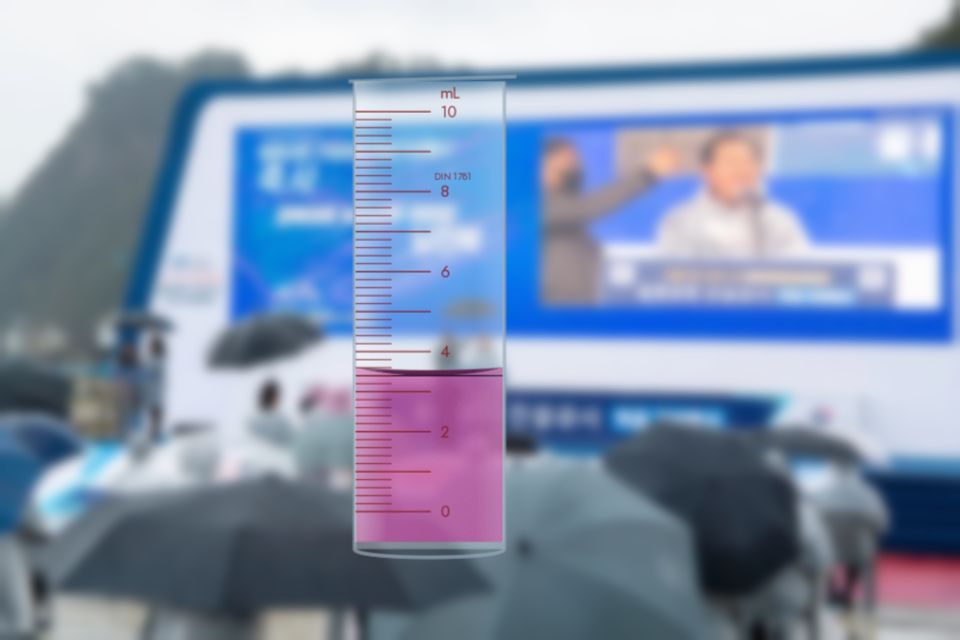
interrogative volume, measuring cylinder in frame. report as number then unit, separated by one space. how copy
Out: 3.4 mL
